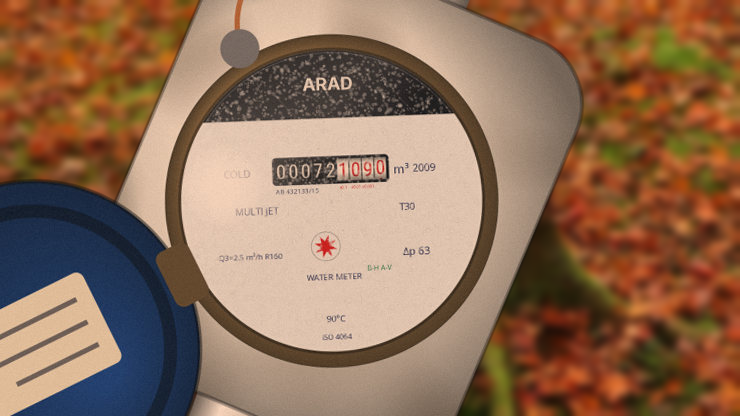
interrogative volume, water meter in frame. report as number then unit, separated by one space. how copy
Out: 72.1090 m³
